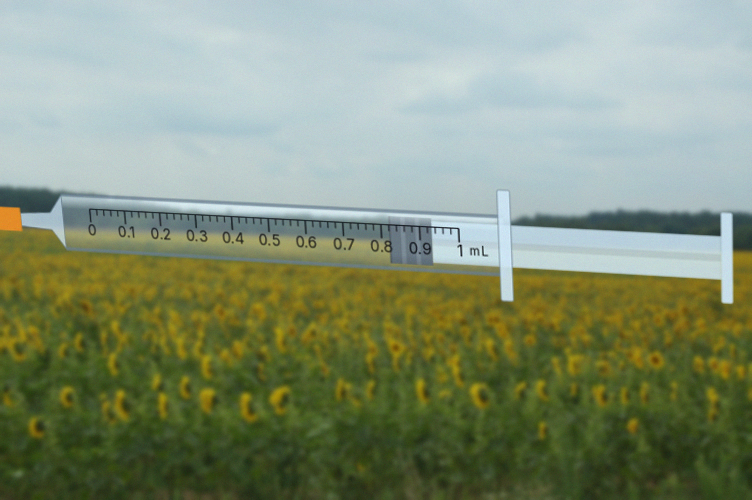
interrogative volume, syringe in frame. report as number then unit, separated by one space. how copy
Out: 0.82 mL
